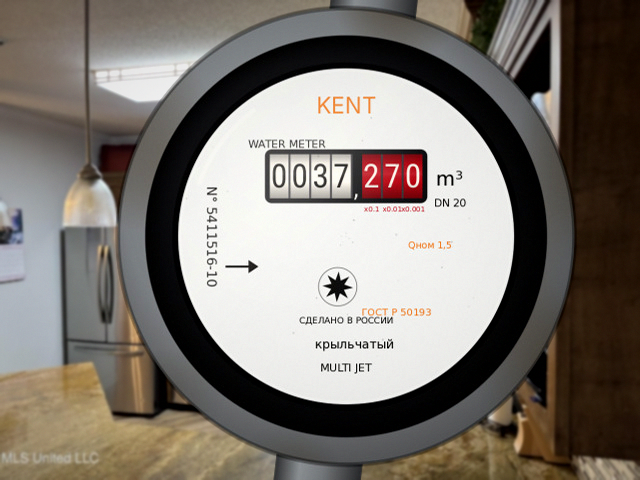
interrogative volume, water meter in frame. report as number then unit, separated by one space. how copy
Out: 37.270 m³
